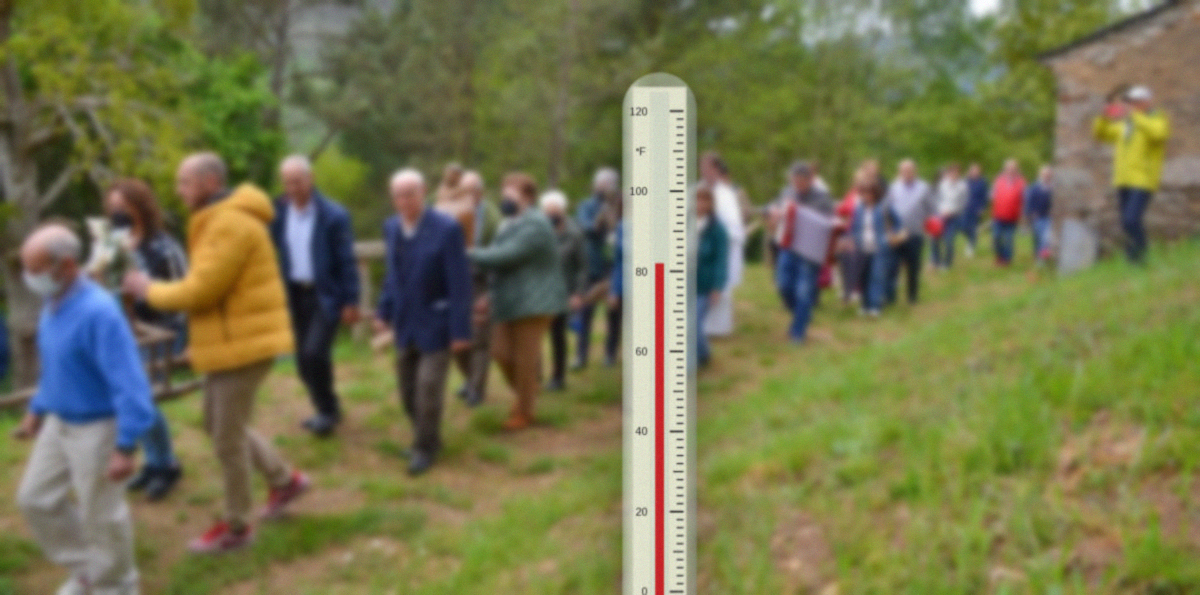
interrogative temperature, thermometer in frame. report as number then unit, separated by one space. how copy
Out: 82 °F
